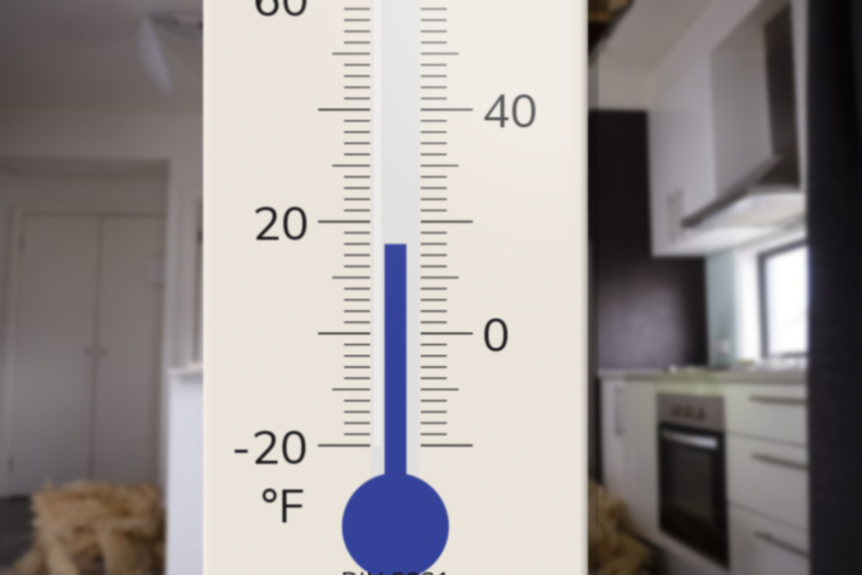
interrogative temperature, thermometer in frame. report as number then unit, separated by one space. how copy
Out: 16 °F
